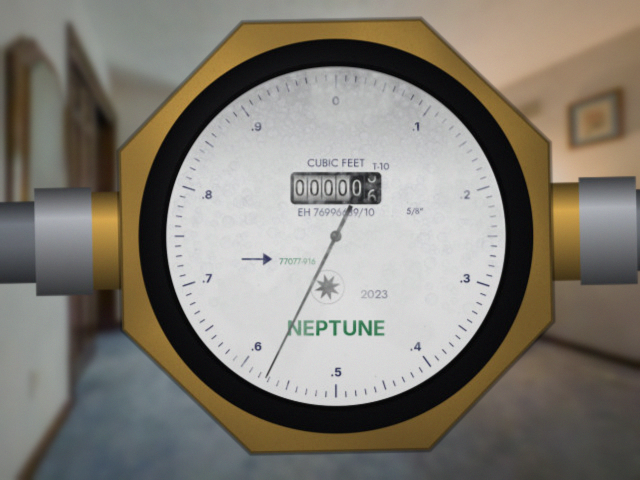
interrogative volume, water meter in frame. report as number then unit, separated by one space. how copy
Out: 5.57 ft³
